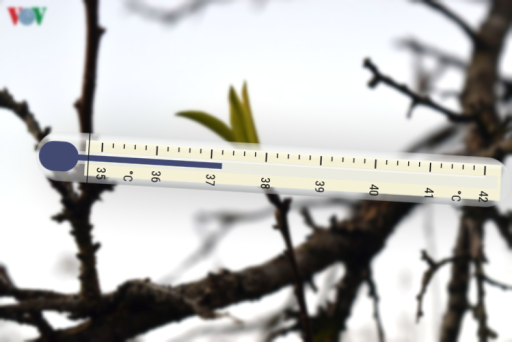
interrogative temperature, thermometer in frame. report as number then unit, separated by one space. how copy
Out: 37.2 °C
